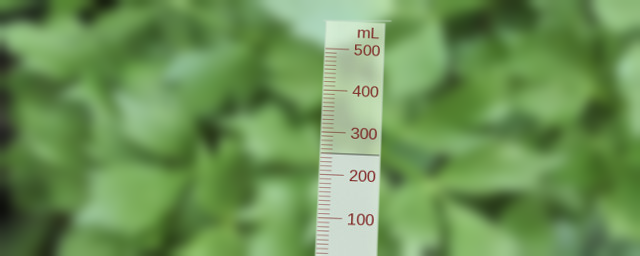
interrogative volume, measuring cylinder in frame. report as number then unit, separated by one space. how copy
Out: 250 mL
